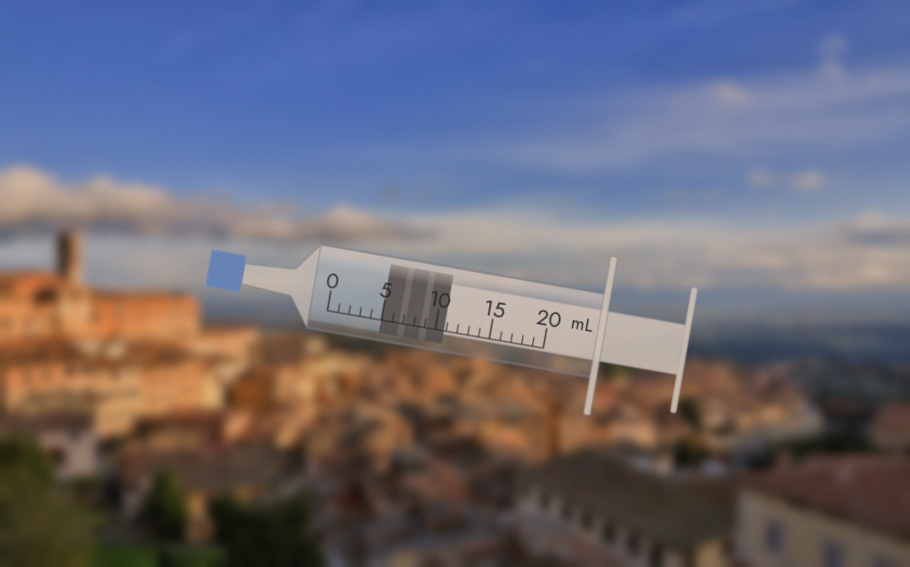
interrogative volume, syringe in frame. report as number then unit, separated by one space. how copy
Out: 5 mL
